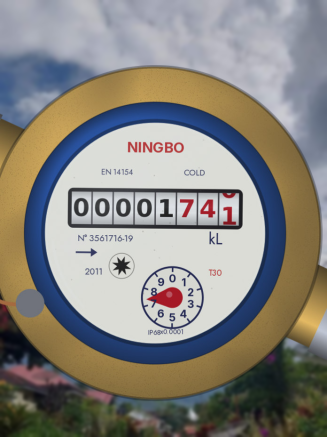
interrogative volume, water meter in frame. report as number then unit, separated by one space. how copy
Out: 1.7407 kL
